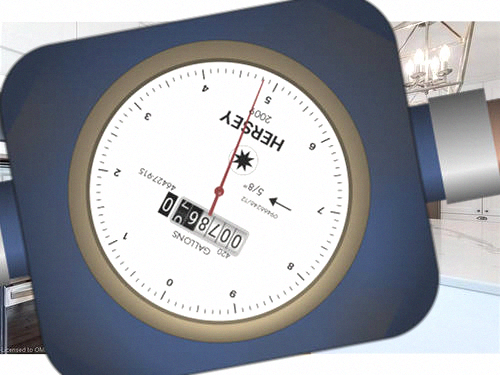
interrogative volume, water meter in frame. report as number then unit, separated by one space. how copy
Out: 78664.8 gal
